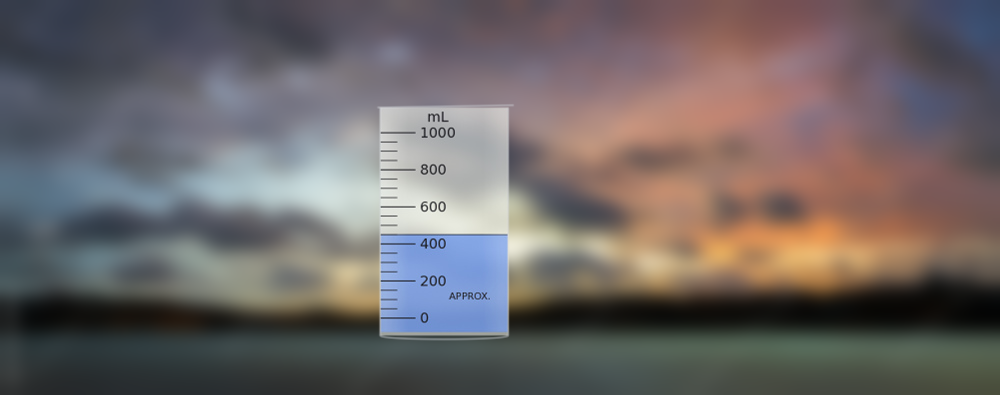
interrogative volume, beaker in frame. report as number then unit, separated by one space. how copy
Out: 450 mL
